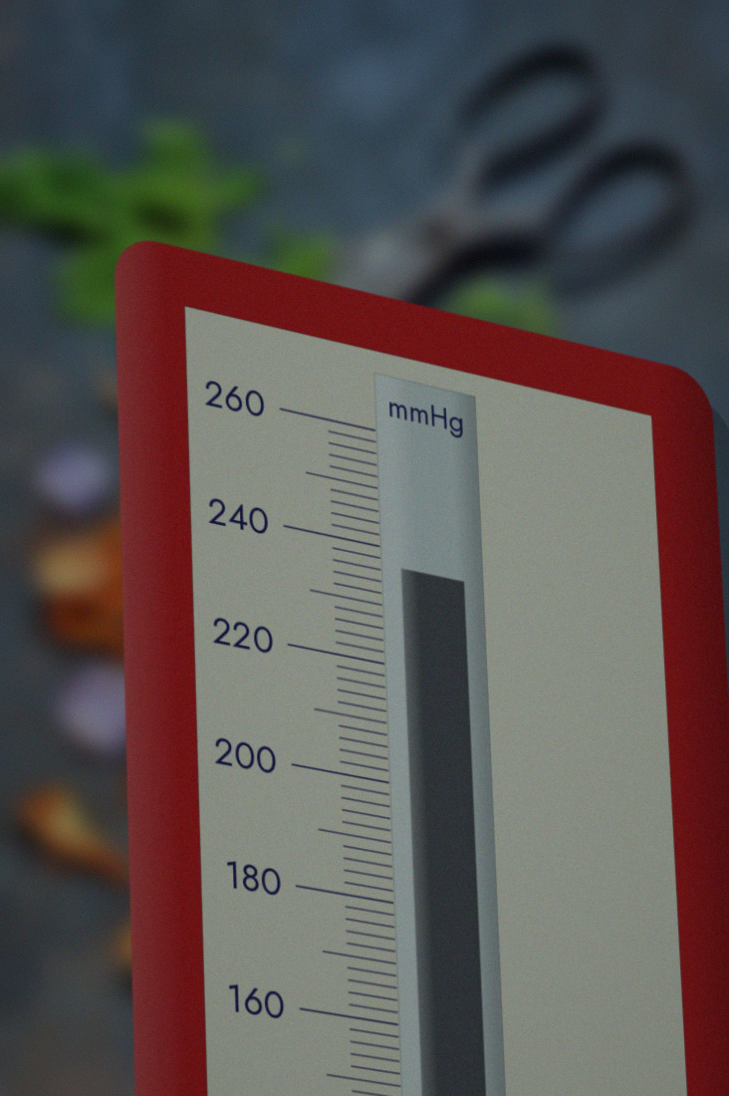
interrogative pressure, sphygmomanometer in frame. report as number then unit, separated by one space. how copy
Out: 237 mmHg
